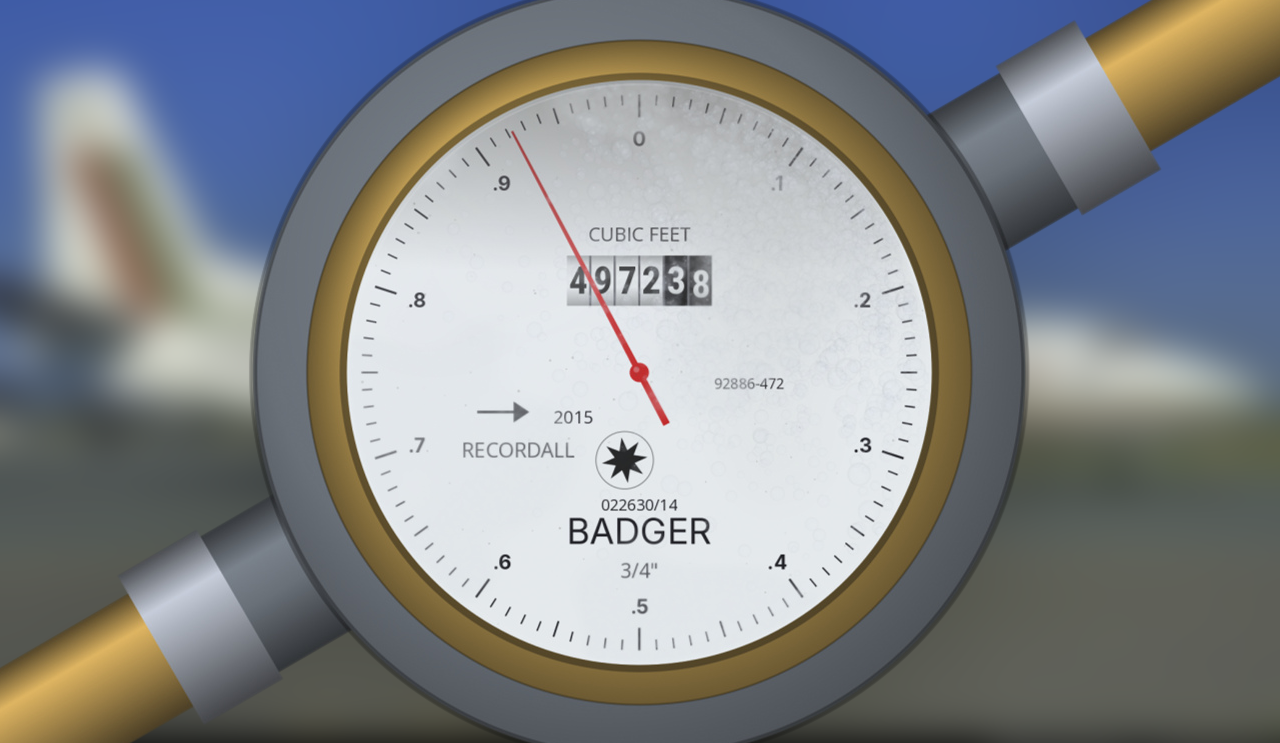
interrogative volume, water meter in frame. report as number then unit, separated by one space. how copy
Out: 497237.92 ft³
